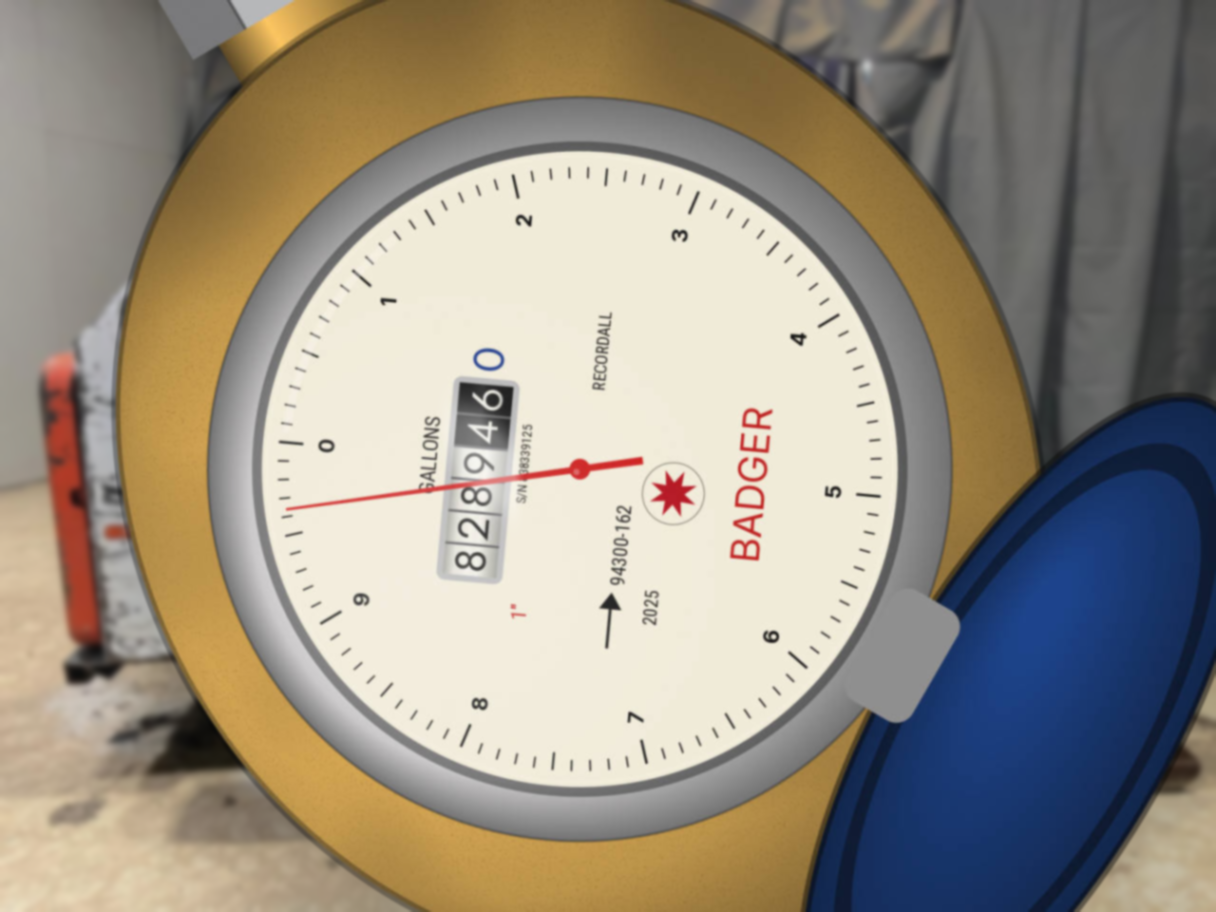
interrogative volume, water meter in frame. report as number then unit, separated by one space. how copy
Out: 8289459.6 gal
